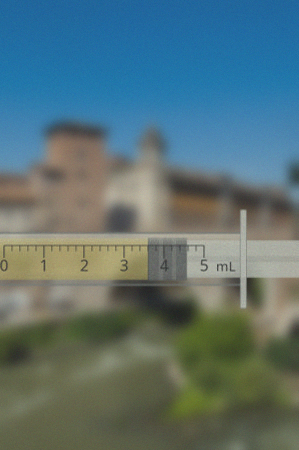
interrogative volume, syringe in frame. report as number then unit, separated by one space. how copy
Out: 3.6 mL
